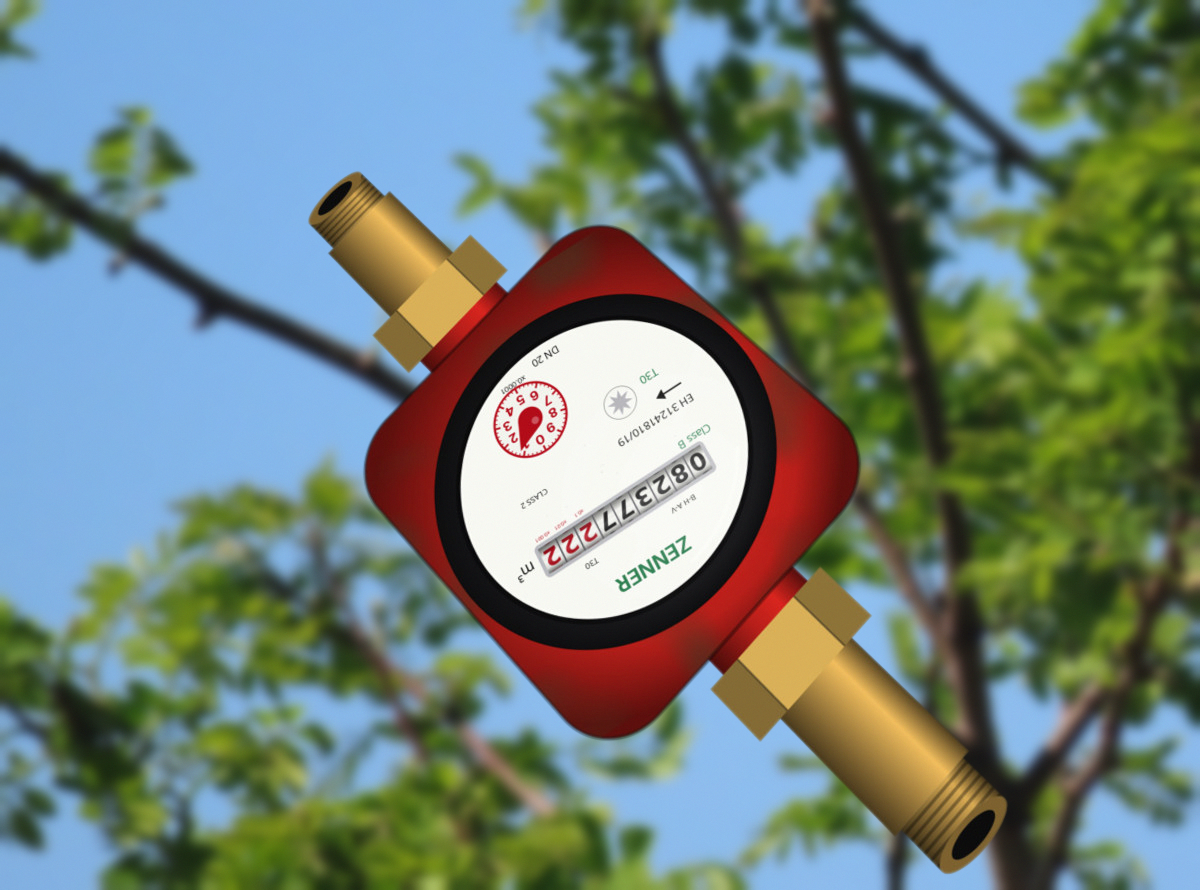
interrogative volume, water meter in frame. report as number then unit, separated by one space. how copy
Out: 82377.2221 m³
